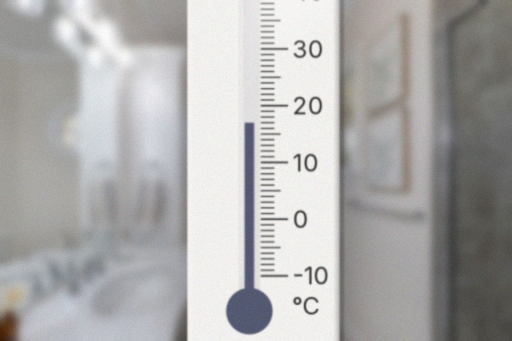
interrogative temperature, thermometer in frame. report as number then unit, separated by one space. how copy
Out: 17 °C
